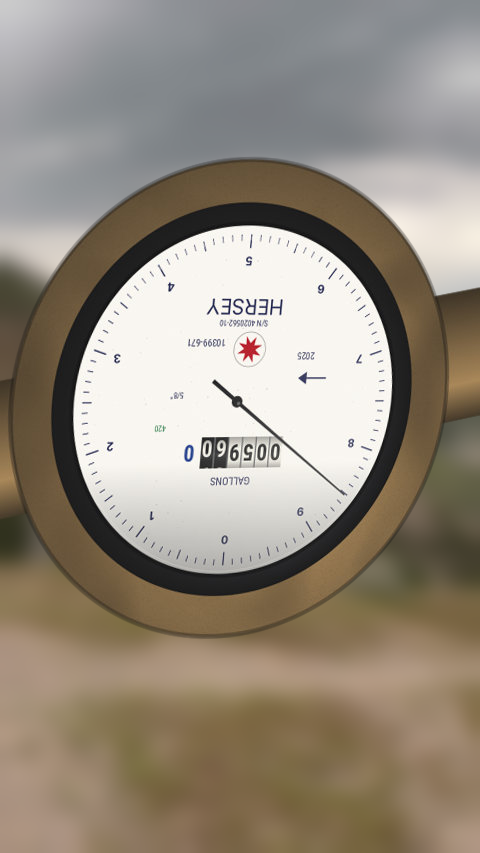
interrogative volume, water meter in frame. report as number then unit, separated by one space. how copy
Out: 59598.5 gal
